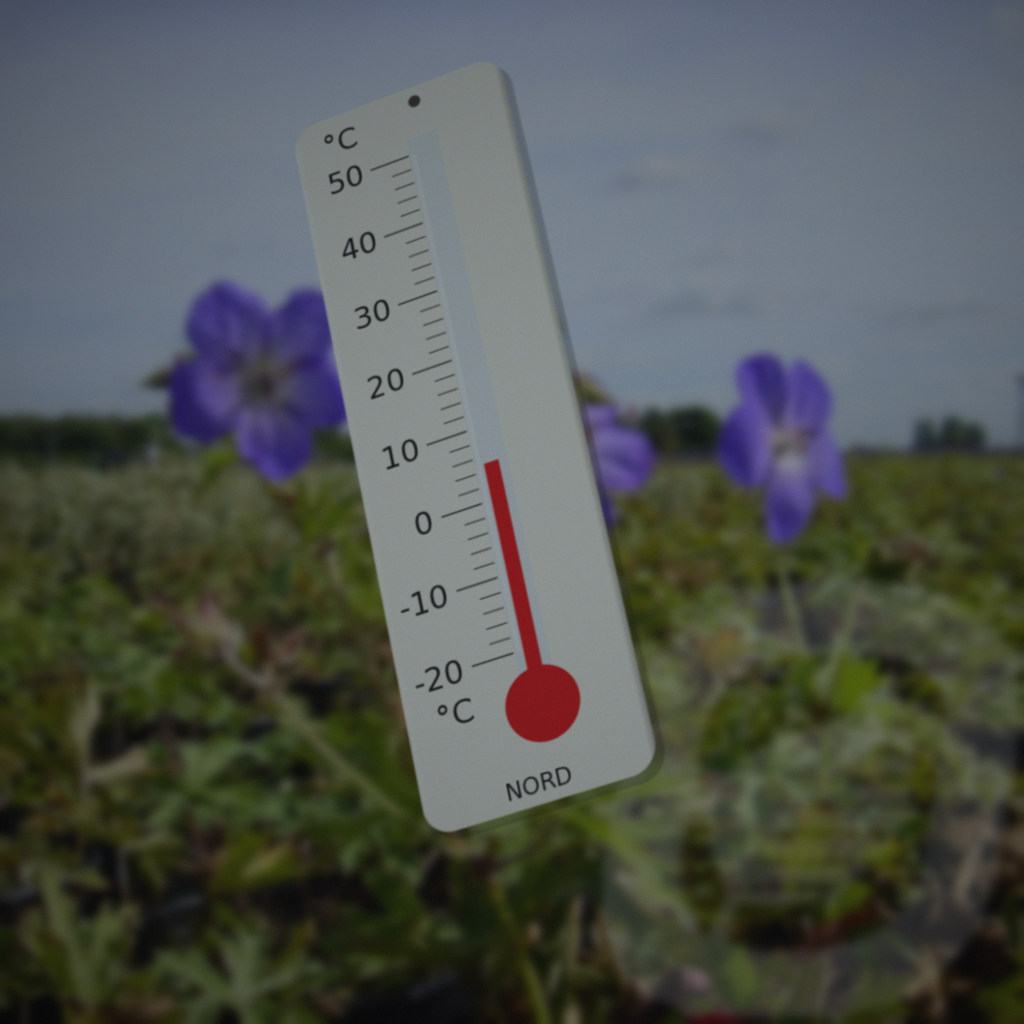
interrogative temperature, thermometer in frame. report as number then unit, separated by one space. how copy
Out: 5 °C
